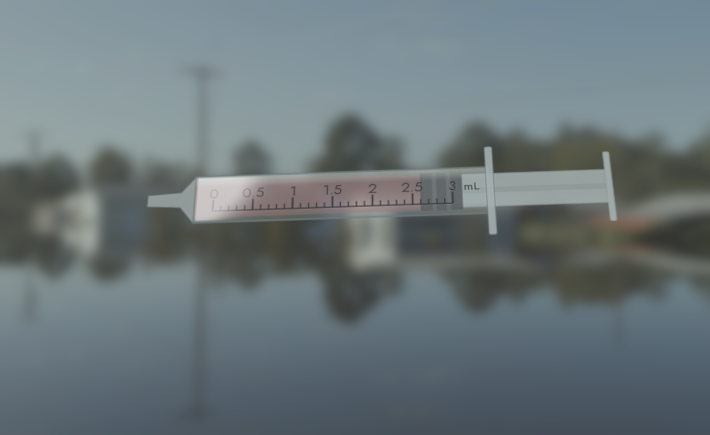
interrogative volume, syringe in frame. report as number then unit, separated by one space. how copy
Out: 2.6 mL
